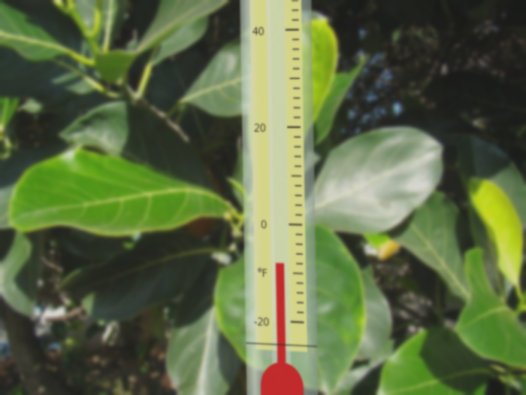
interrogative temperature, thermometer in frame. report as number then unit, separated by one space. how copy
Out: -8 °F
